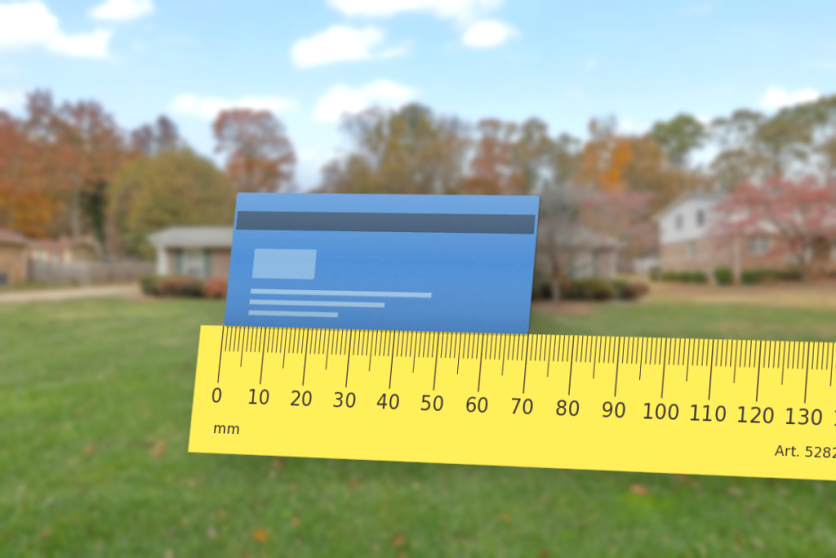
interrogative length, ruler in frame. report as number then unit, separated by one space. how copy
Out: 70 mm
